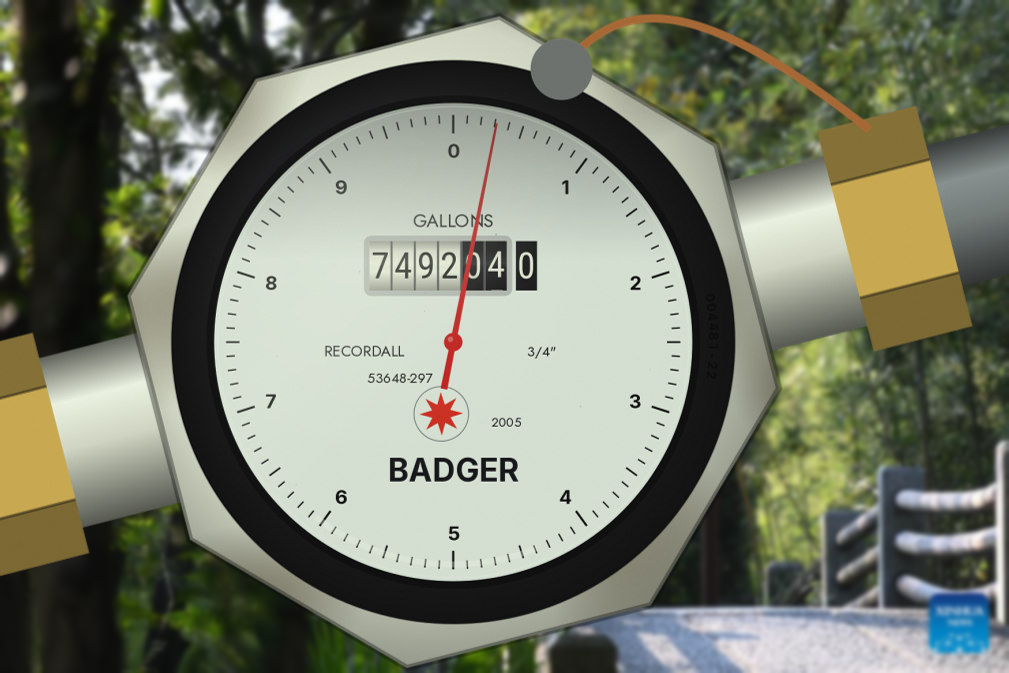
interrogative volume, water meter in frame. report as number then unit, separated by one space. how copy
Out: 7492040.3 gal
